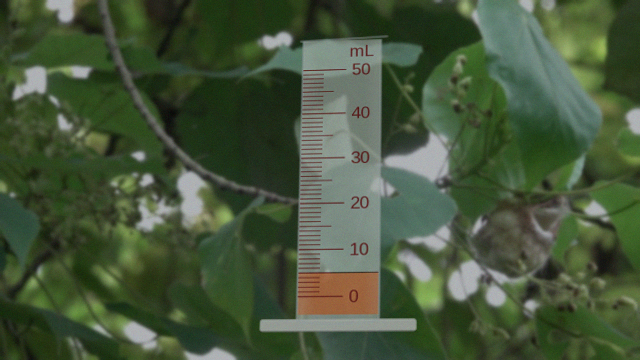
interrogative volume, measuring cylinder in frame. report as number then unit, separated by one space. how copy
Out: 5 mL
